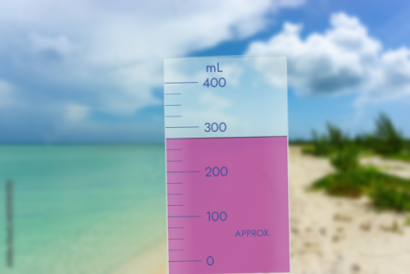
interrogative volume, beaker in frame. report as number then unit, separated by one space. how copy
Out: 275 mL
